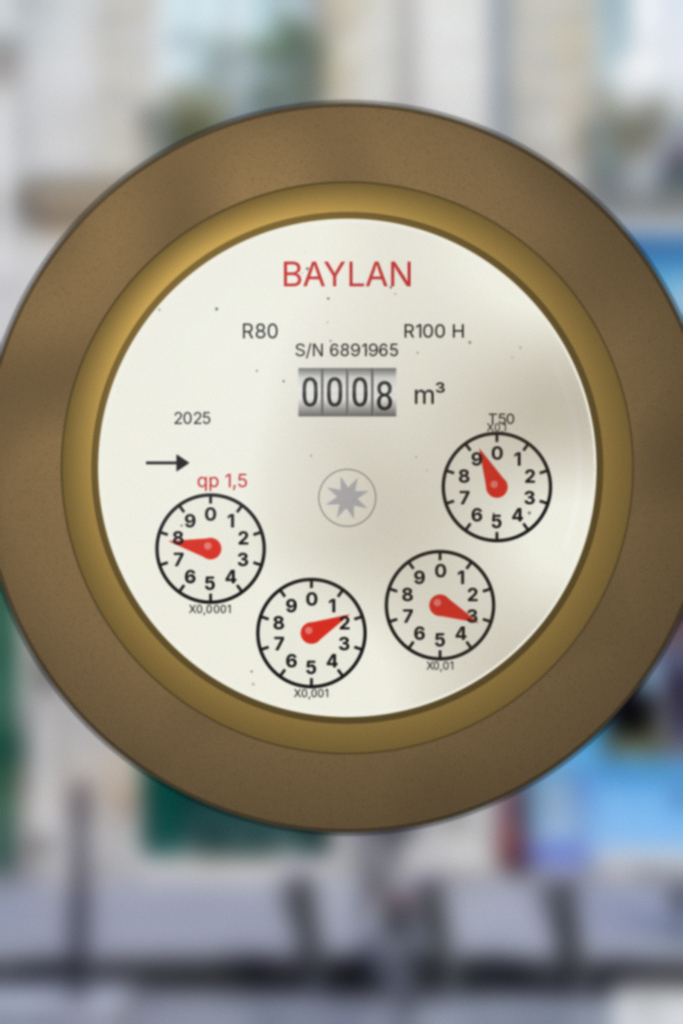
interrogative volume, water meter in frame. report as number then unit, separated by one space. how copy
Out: 7.9317 m³
